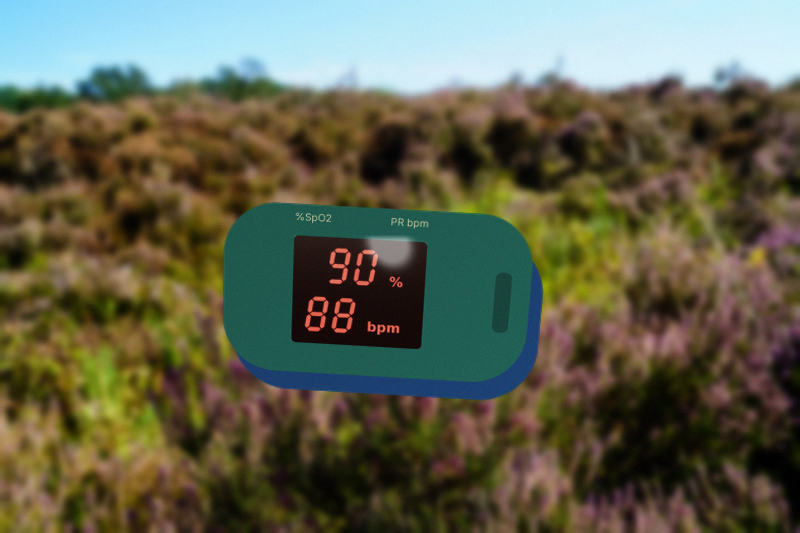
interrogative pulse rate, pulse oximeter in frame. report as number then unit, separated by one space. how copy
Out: 88 bpm
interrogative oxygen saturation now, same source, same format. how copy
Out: 90 %
